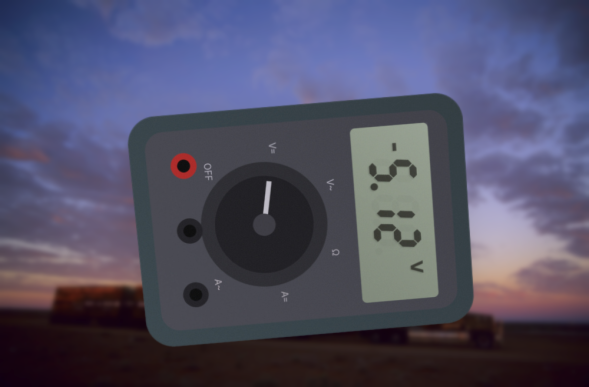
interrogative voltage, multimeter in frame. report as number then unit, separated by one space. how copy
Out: -5.12 V
